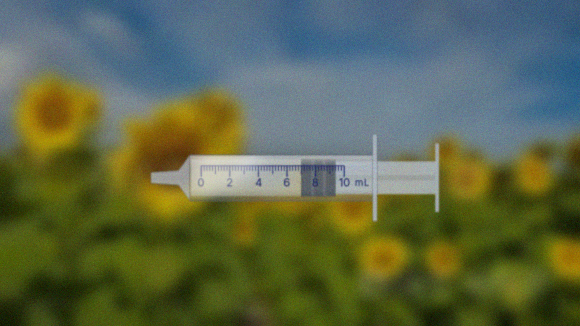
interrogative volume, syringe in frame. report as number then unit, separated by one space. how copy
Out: 7 mL
